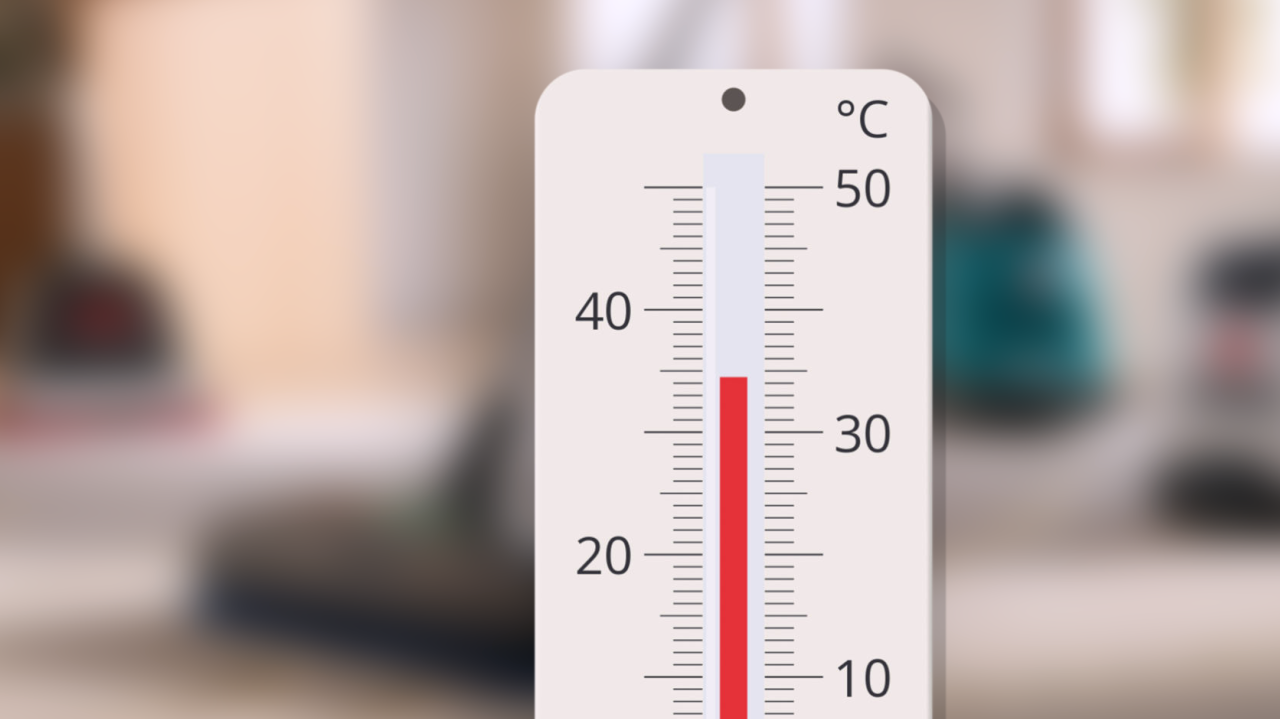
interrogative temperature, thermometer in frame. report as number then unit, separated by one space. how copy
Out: 34.5 °C
